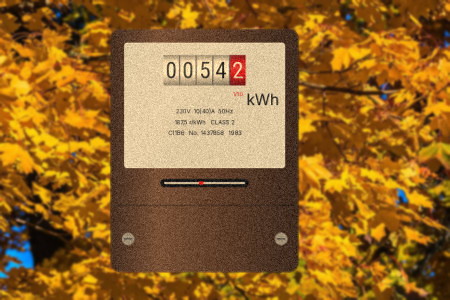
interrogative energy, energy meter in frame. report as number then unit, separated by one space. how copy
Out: 54.2 kWh
